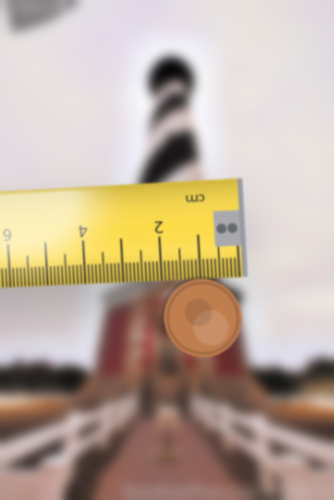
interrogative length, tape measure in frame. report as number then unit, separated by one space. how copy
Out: 2 cm
